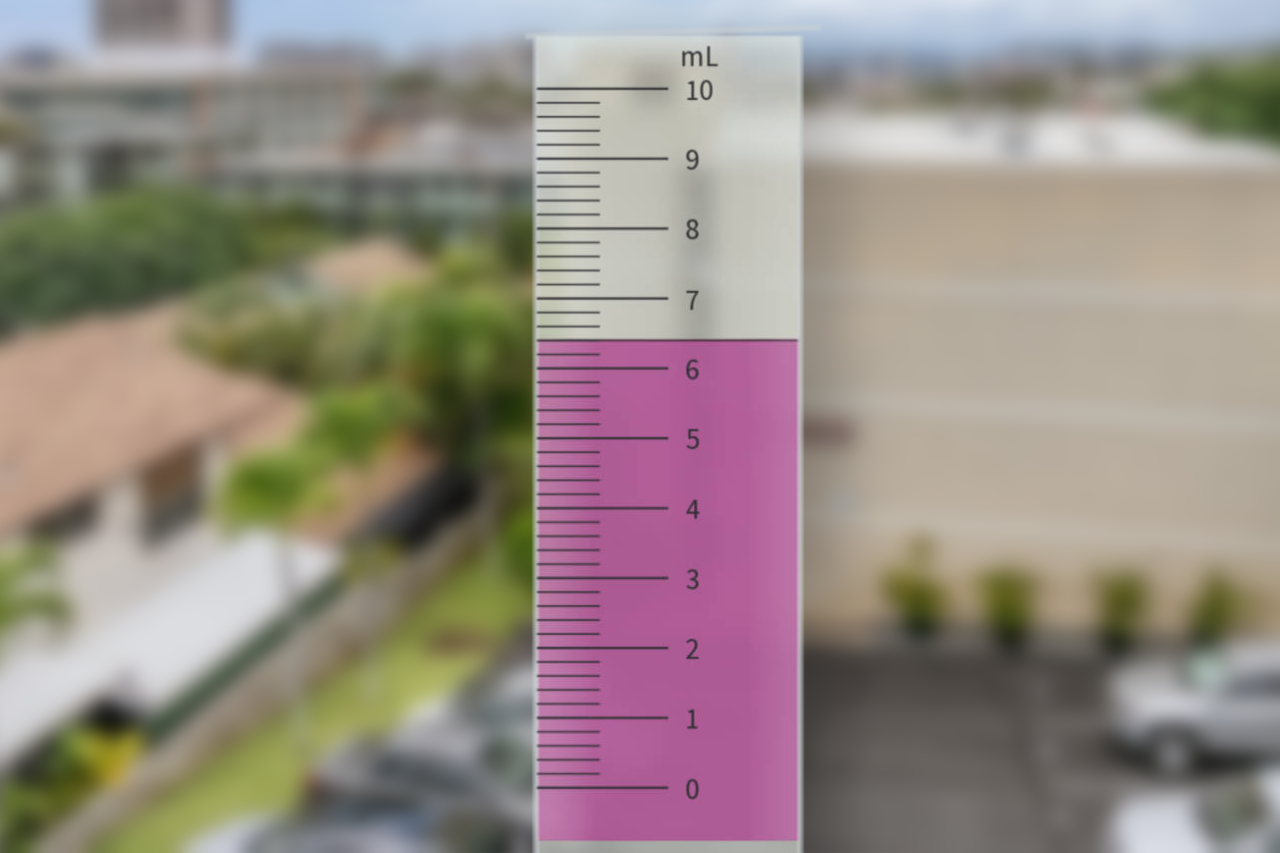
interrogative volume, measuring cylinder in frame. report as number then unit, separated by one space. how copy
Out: 6.4 mL
